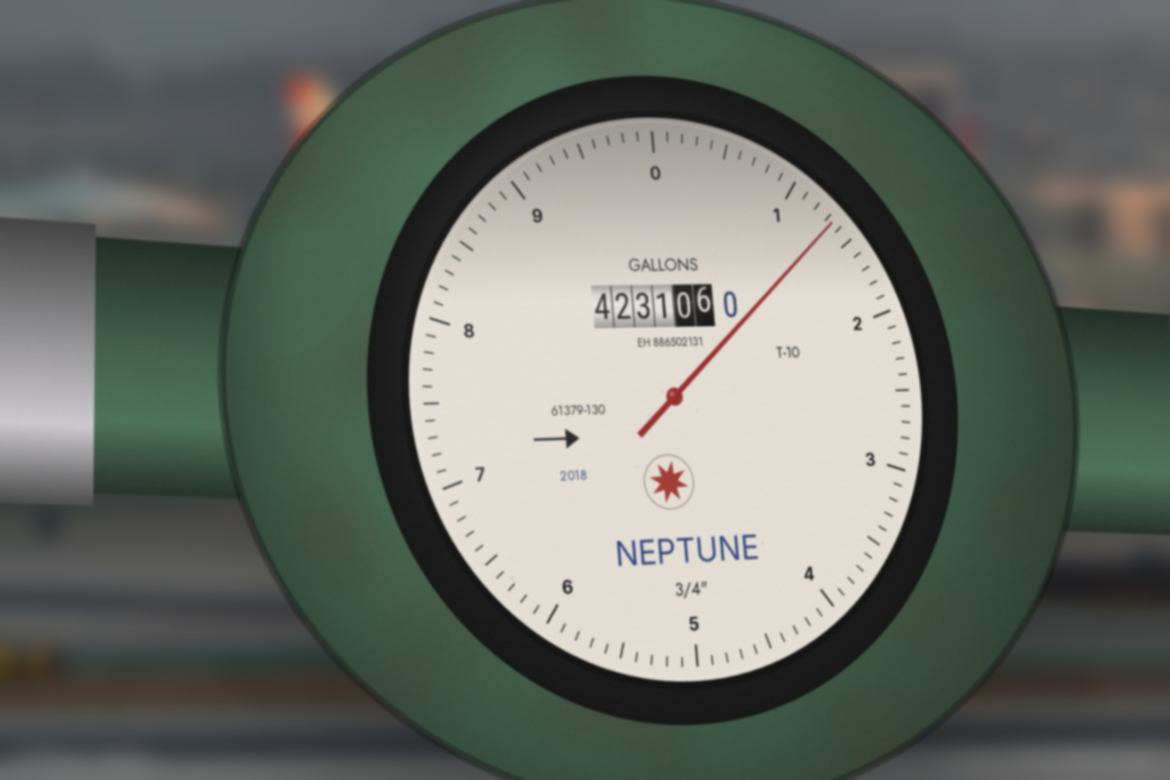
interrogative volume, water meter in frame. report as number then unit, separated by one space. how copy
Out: 4231061.3 gal
